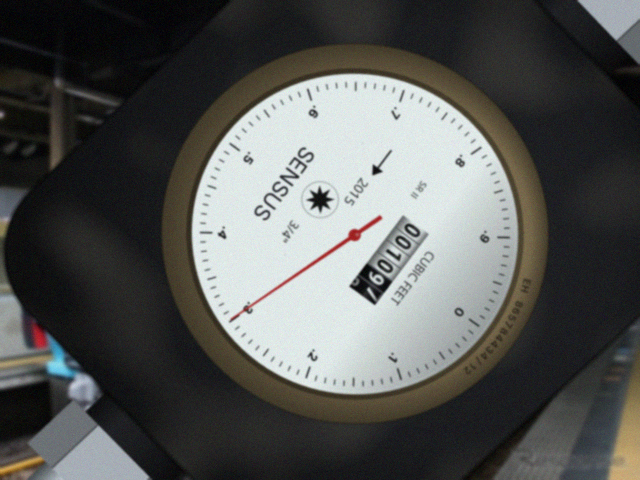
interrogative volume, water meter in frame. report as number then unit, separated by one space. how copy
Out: 1097.30 ft³
